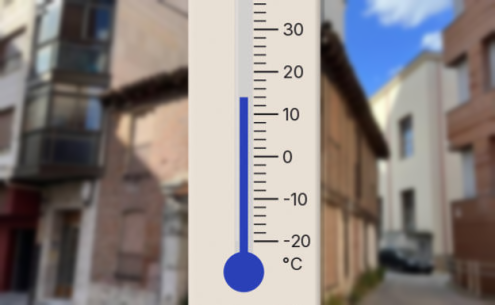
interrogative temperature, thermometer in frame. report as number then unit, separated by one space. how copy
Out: 14 °C
